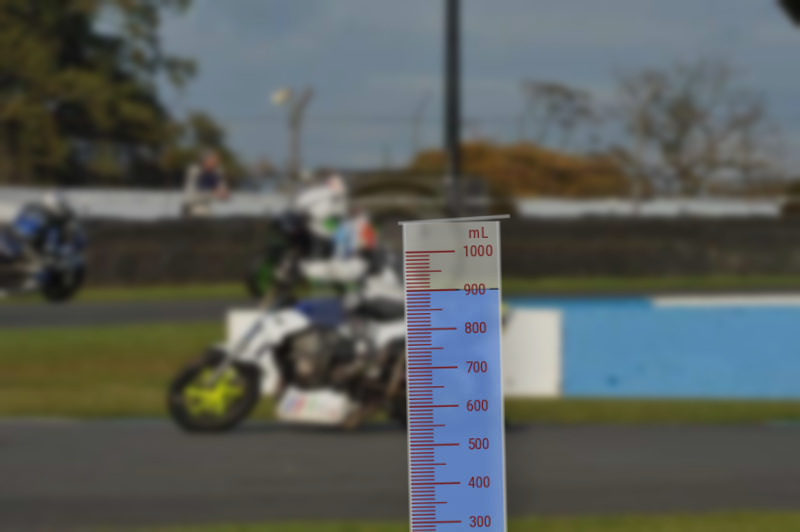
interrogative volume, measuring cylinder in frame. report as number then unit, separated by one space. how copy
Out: 900 mL
